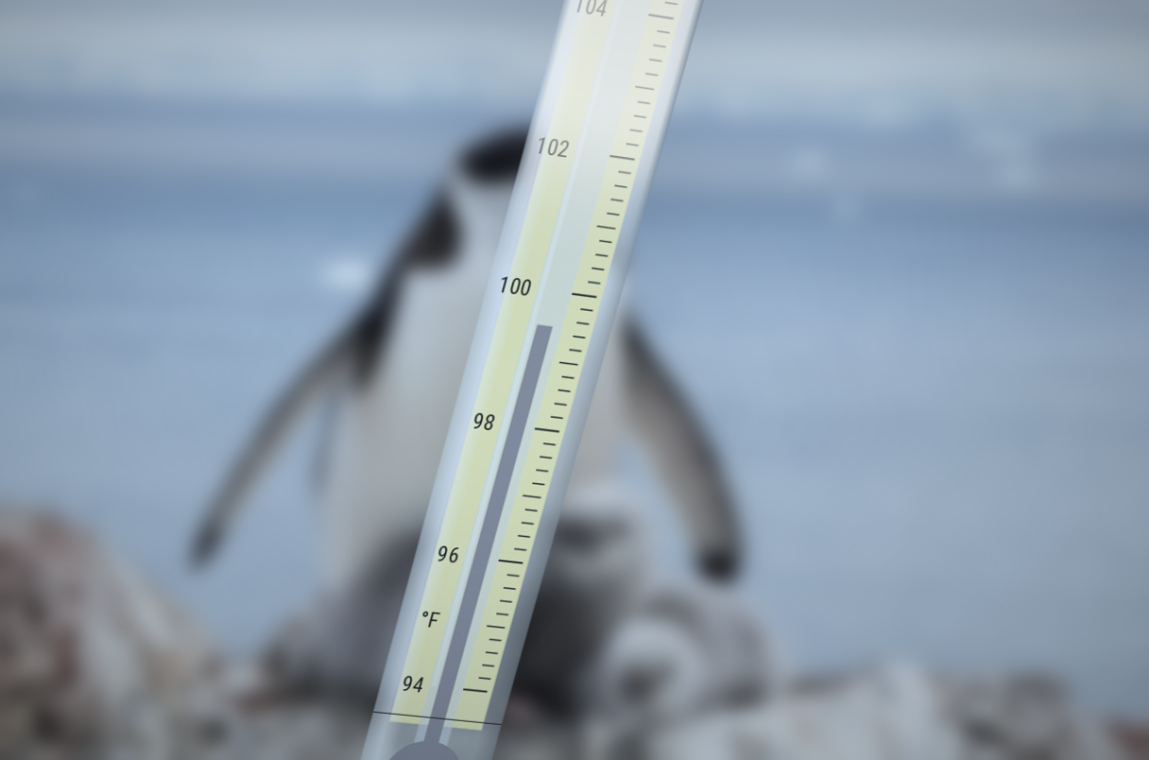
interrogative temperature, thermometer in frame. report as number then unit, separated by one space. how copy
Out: 99.5 °F
